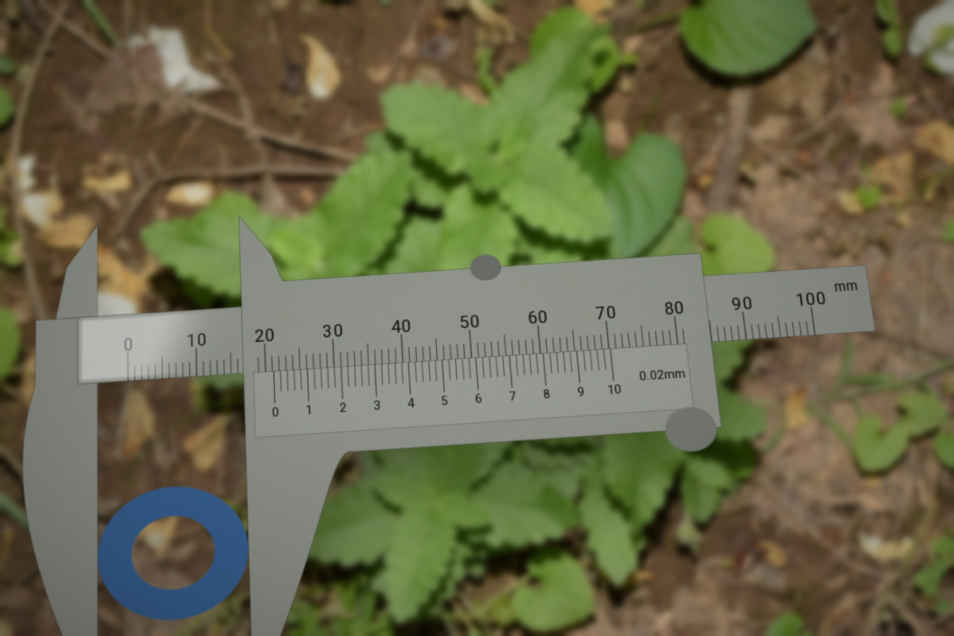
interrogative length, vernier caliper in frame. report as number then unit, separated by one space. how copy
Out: 21.2 mm
